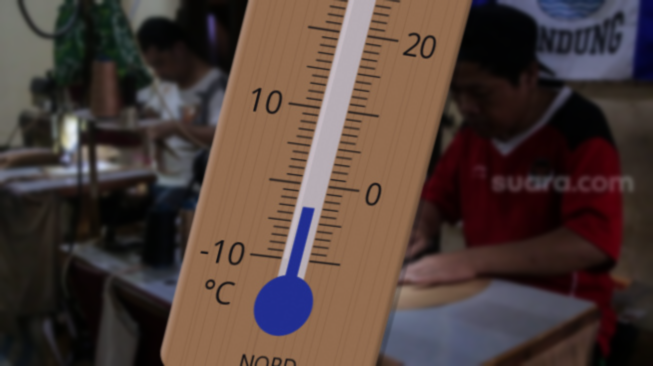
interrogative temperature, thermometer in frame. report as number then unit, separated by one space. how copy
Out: -3 °C
